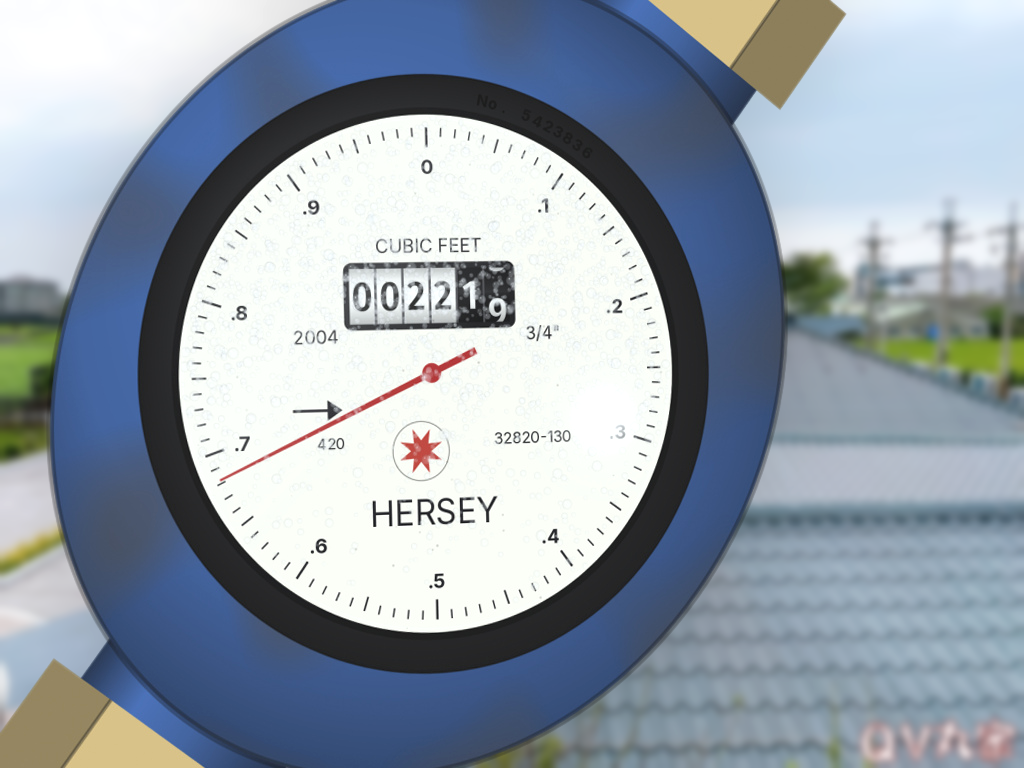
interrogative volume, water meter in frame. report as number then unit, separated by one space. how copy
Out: 2218.68 ft³
